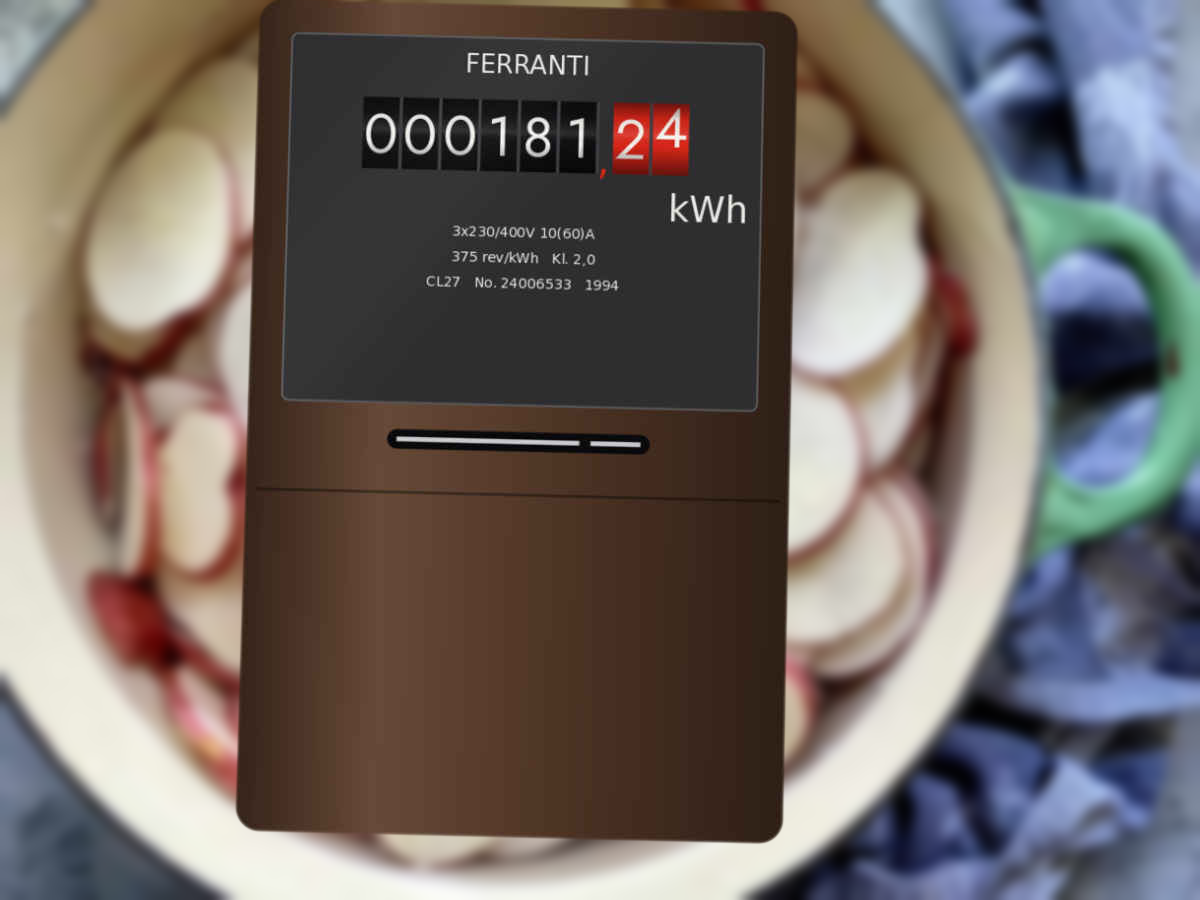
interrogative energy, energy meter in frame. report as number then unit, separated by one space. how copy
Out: 181.24 kWh
